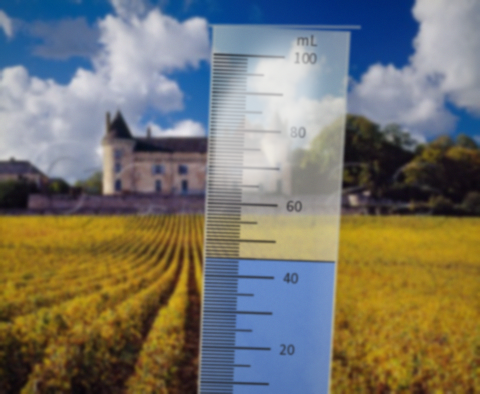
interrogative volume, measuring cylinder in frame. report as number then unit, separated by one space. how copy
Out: 45 mL
